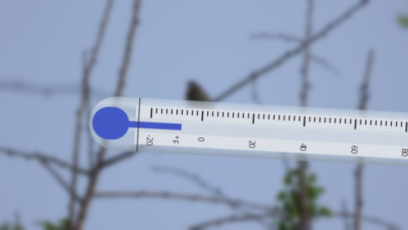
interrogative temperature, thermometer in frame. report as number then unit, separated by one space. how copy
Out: -8 °F
